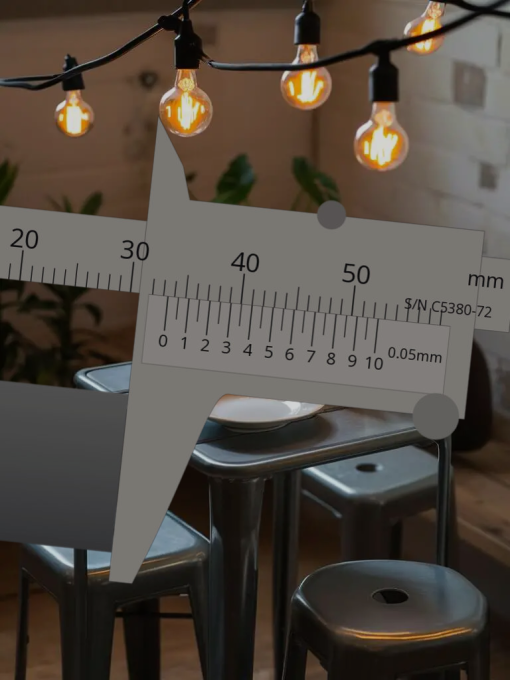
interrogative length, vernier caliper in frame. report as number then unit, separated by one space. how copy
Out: 33.4 mm
